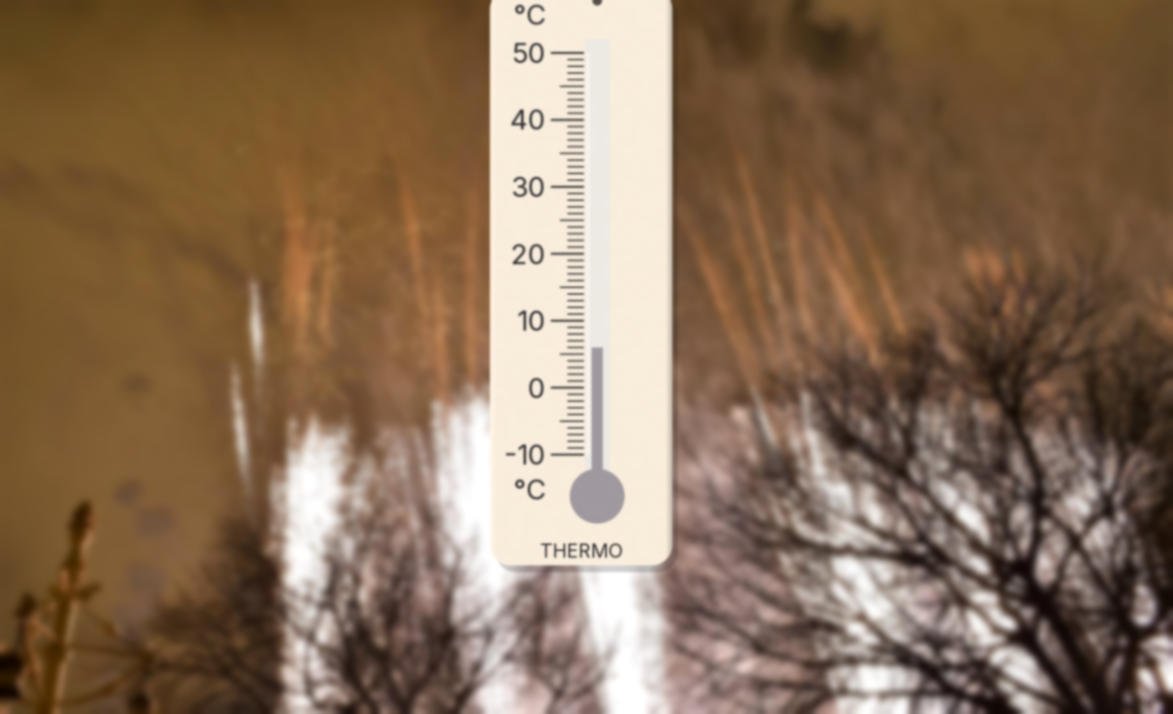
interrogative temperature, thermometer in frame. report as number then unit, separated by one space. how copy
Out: 6 °C
